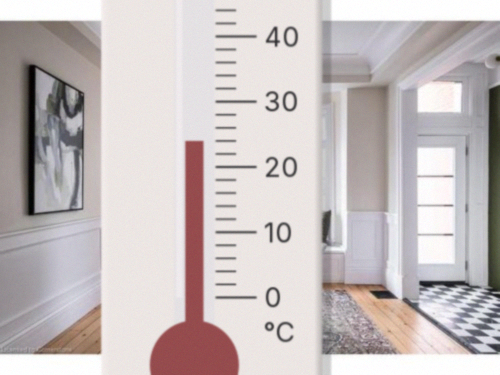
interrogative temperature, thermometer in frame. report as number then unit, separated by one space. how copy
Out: 24 °C
